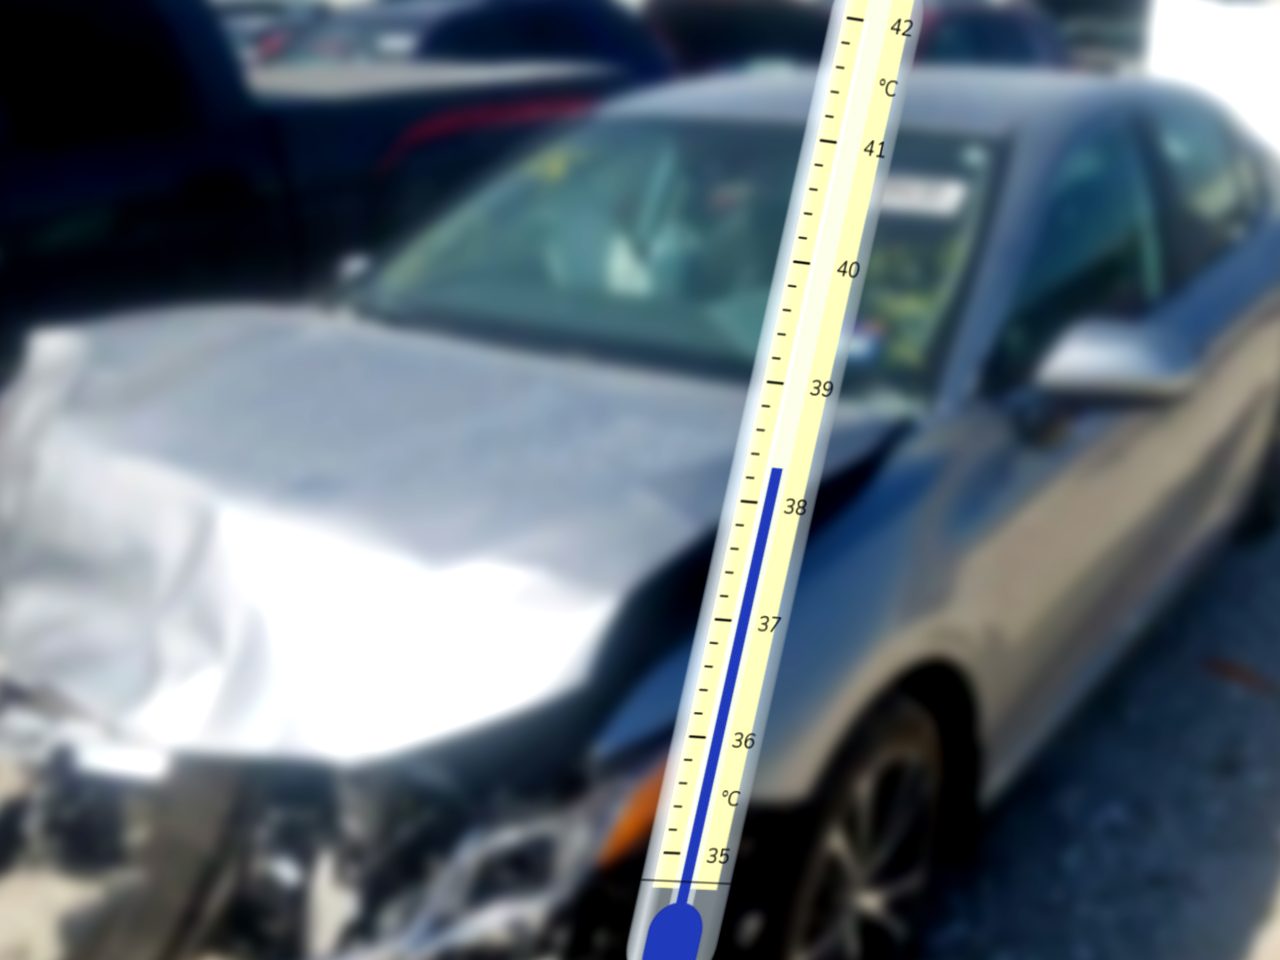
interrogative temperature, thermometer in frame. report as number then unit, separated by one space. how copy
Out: 38.3 °C
